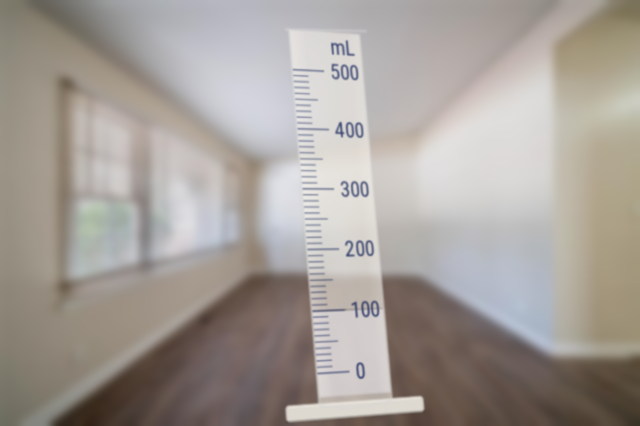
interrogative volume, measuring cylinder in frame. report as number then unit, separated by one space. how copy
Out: 100 mL
